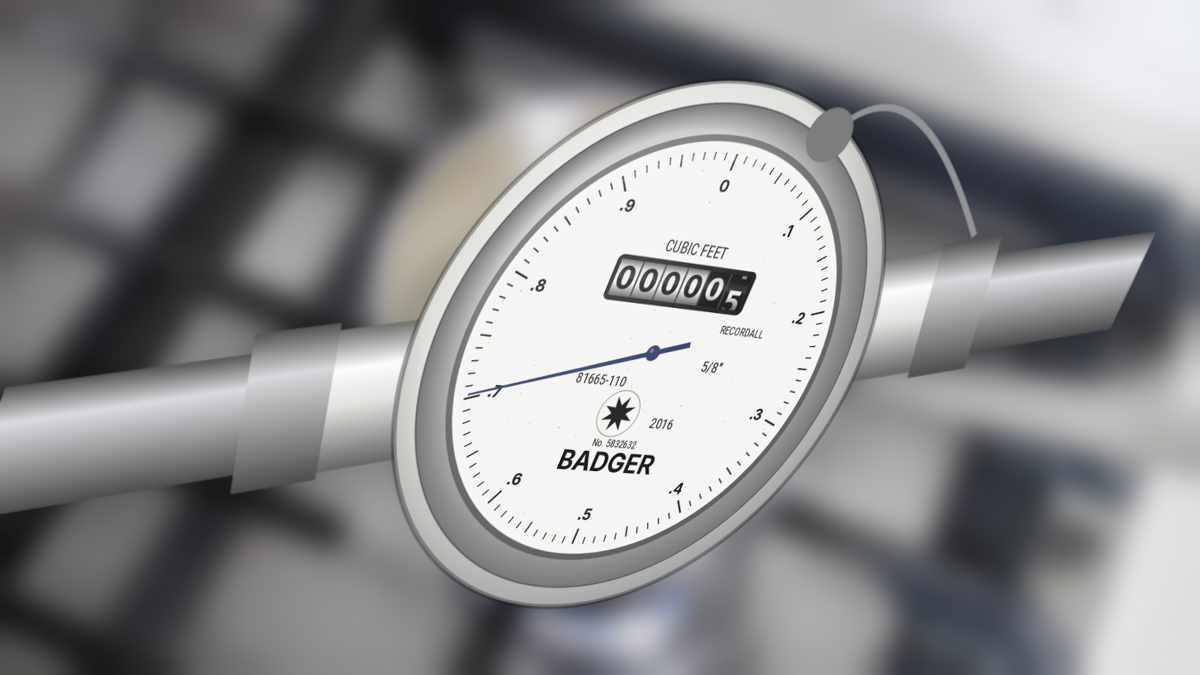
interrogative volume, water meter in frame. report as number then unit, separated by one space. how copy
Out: 4.70 ft³
